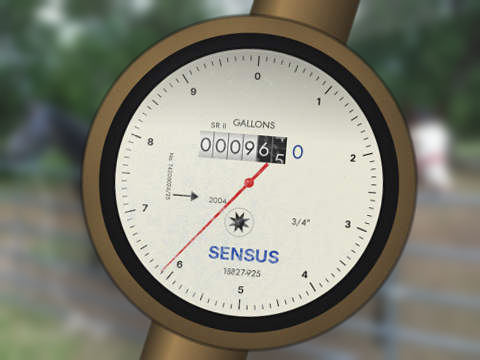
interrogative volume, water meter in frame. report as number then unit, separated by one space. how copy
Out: 9646.1 gal
